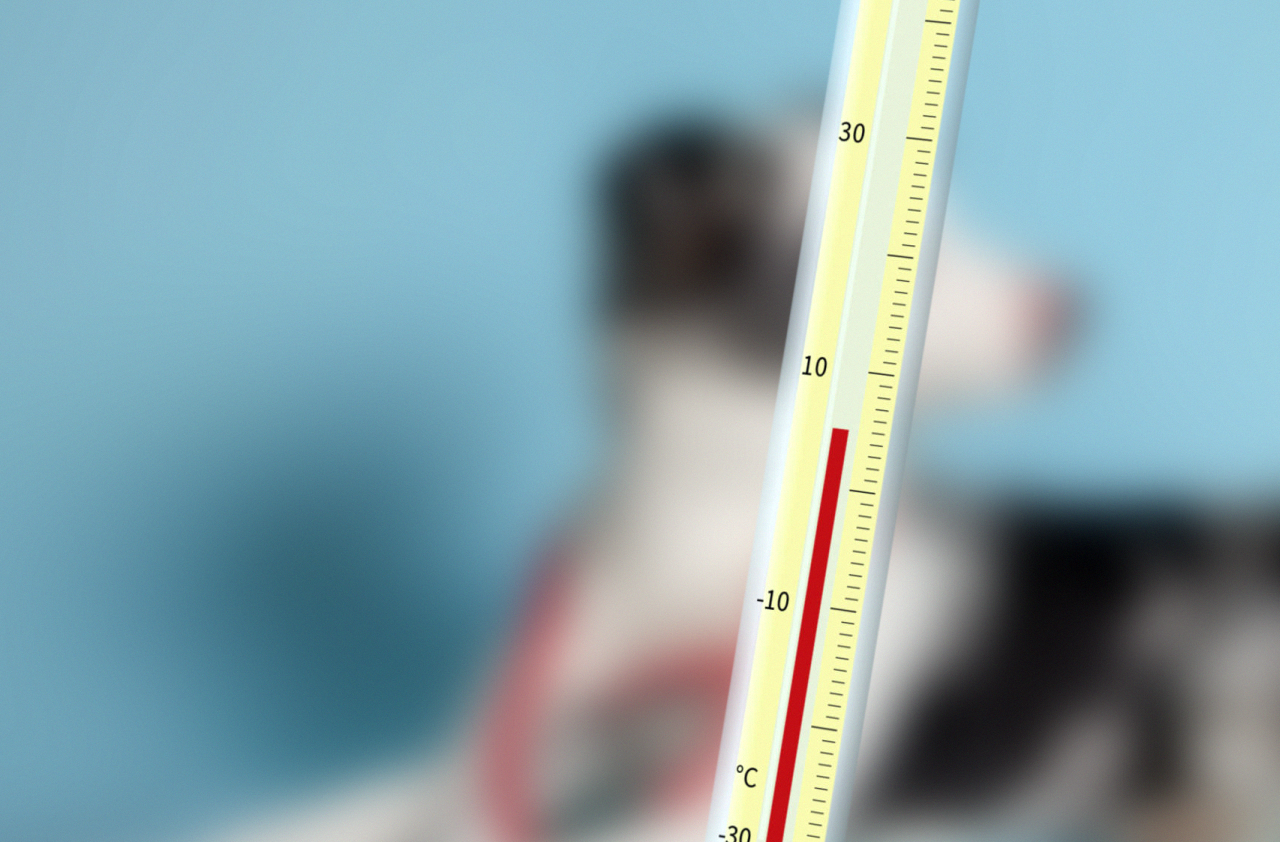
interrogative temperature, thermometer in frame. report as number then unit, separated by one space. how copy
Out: 5 °C
